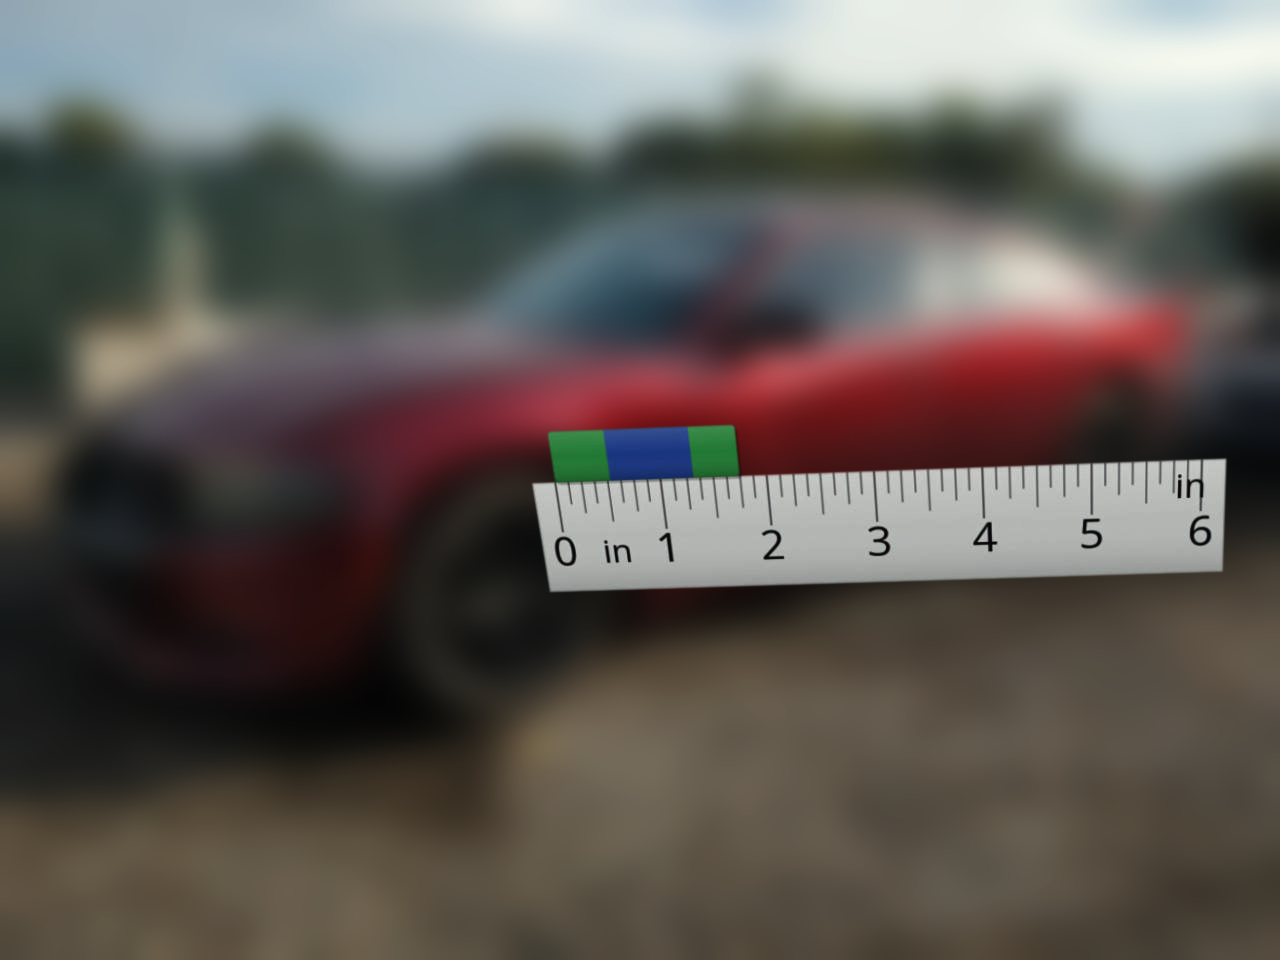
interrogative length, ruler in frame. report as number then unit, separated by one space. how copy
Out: 1.75 in
